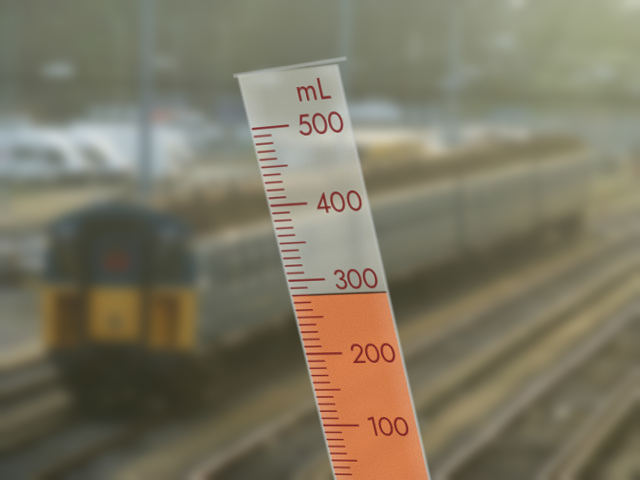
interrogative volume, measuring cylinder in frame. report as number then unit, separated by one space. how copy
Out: 280 mL
